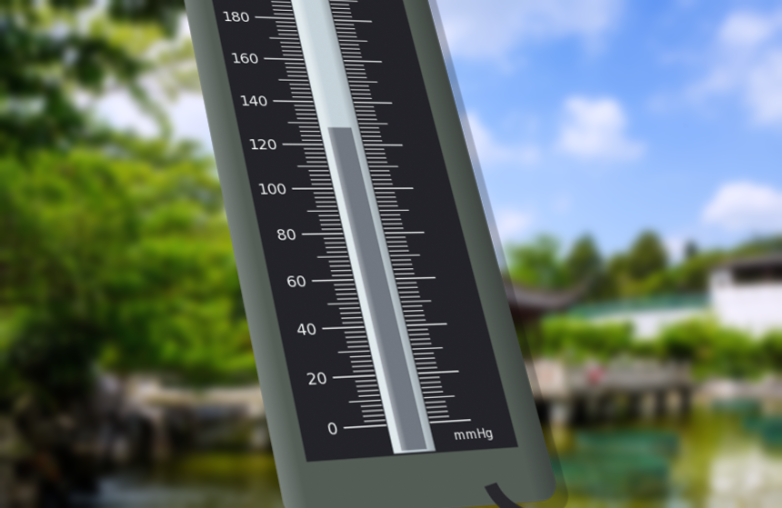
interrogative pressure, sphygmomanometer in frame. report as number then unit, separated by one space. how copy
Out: 128 mmHg
